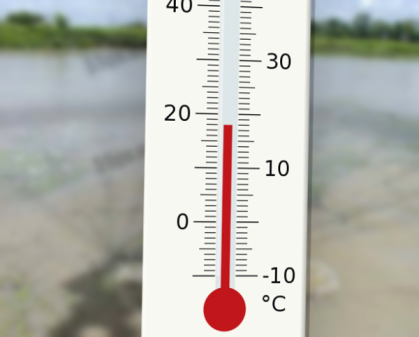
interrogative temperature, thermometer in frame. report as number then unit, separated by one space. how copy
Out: 18 °C
